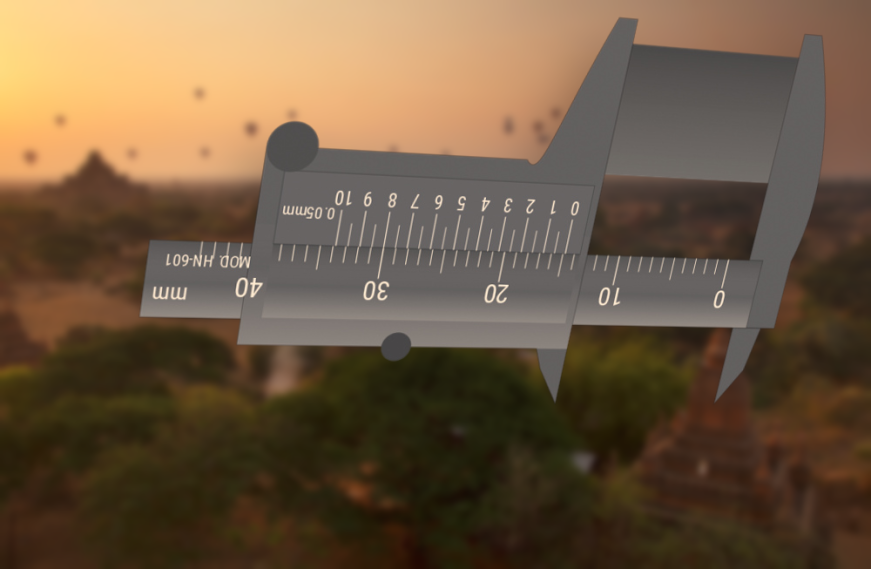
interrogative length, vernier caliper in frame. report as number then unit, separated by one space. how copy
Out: 14.8 mm
